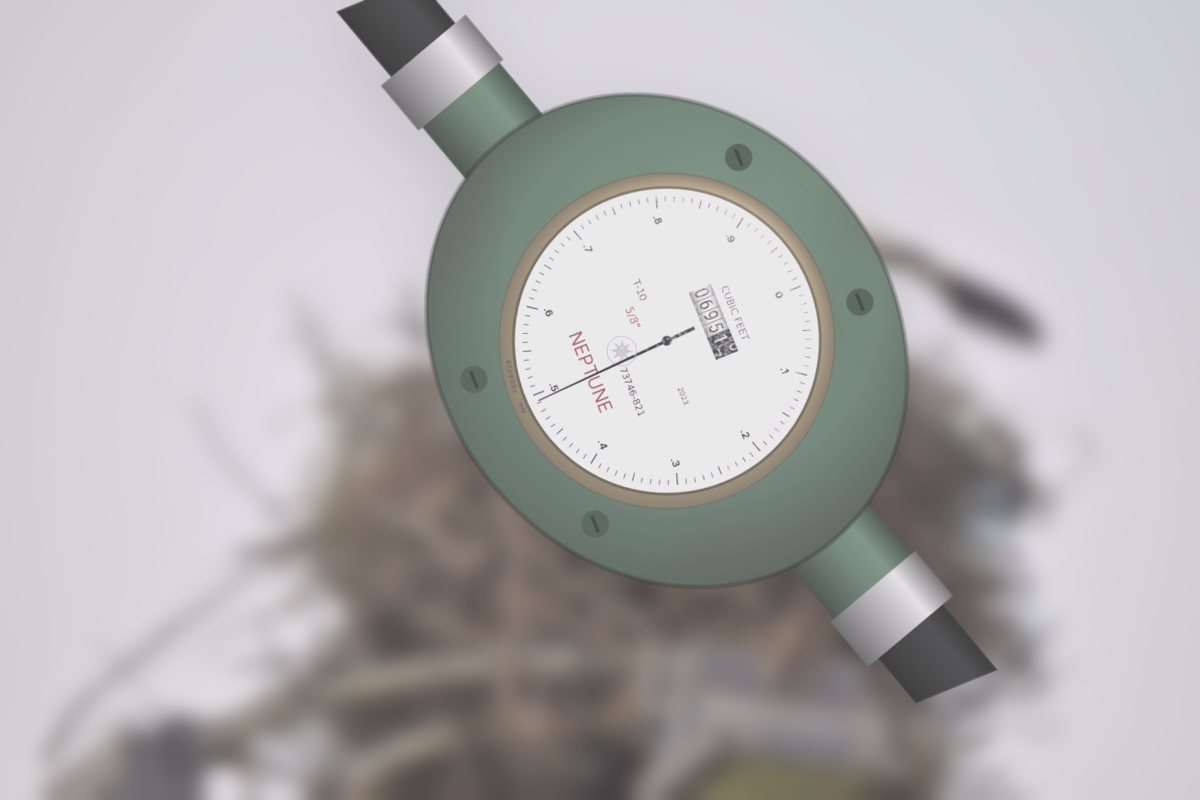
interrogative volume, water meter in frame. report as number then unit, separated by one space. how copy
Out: 69516.49 ft³
